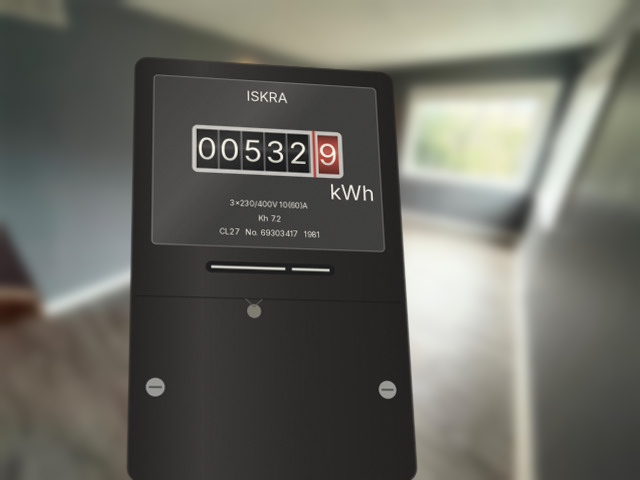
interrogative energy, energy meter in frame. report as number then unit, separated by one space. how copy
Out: 532.9 kWh
